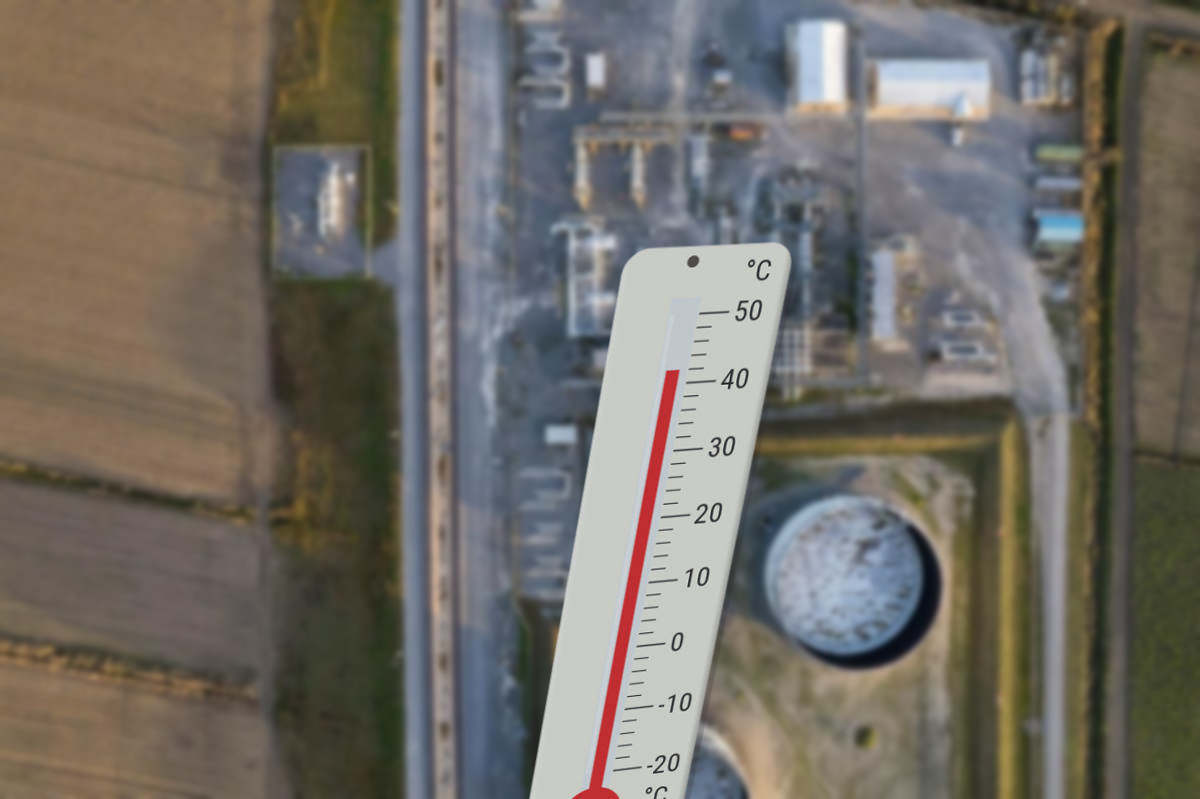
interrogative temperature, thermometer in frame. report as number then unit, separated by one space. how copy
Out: 42 °C
